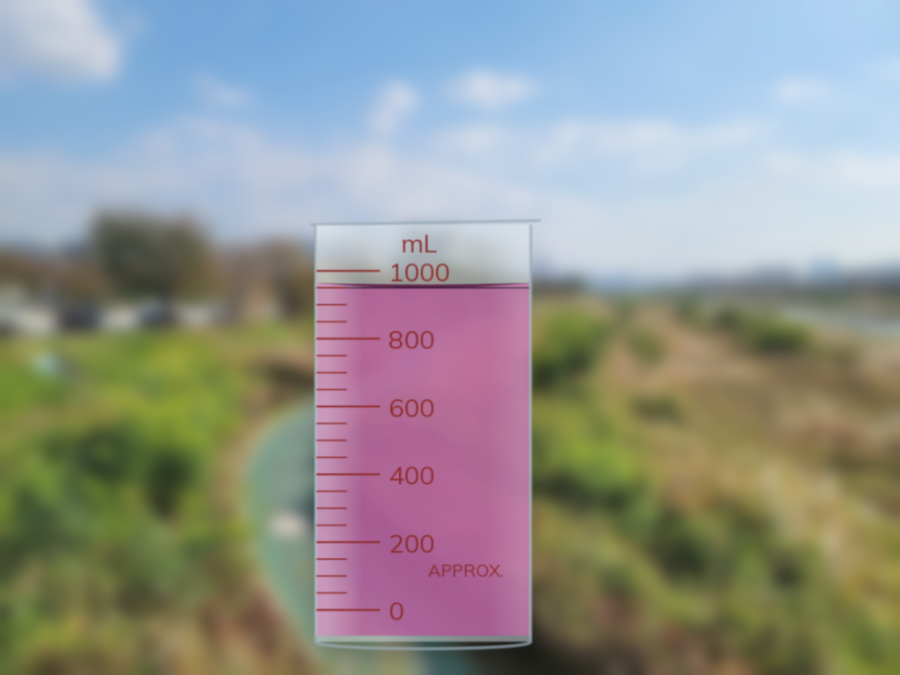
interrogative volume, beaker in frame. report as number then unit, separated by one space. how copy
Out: 950 mL
